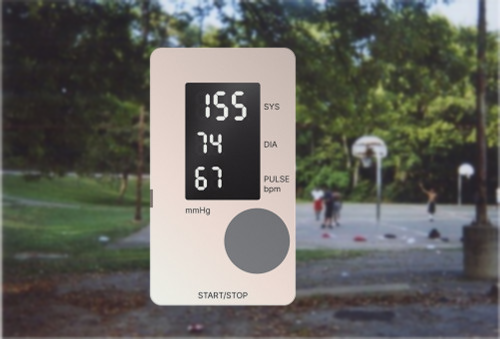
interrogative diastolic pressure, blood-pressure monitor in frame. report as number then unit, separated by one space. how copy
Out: 74 mmHg
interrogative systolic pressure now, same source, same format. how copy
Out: 155 mmHg
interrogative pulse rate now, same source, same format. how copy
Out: 67 bpm
